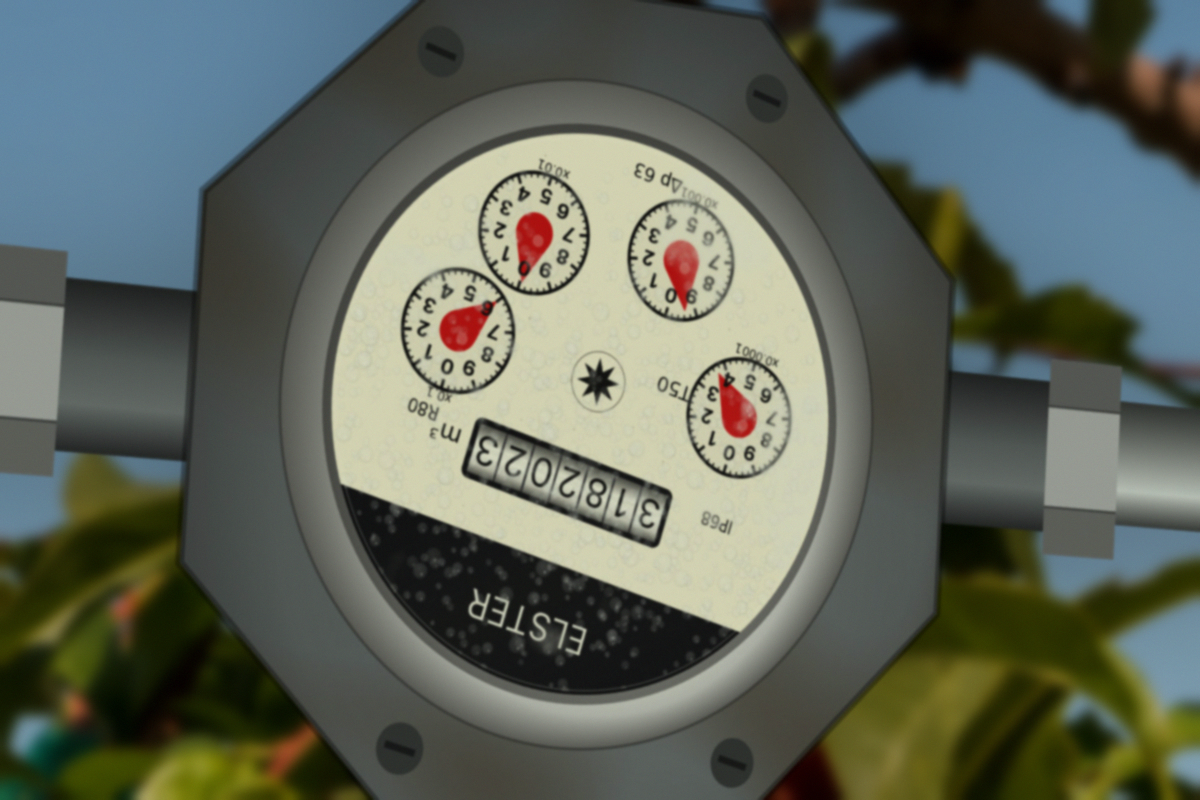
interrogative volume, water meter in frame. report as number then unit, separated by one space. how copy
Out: 3182023.5993 m³
